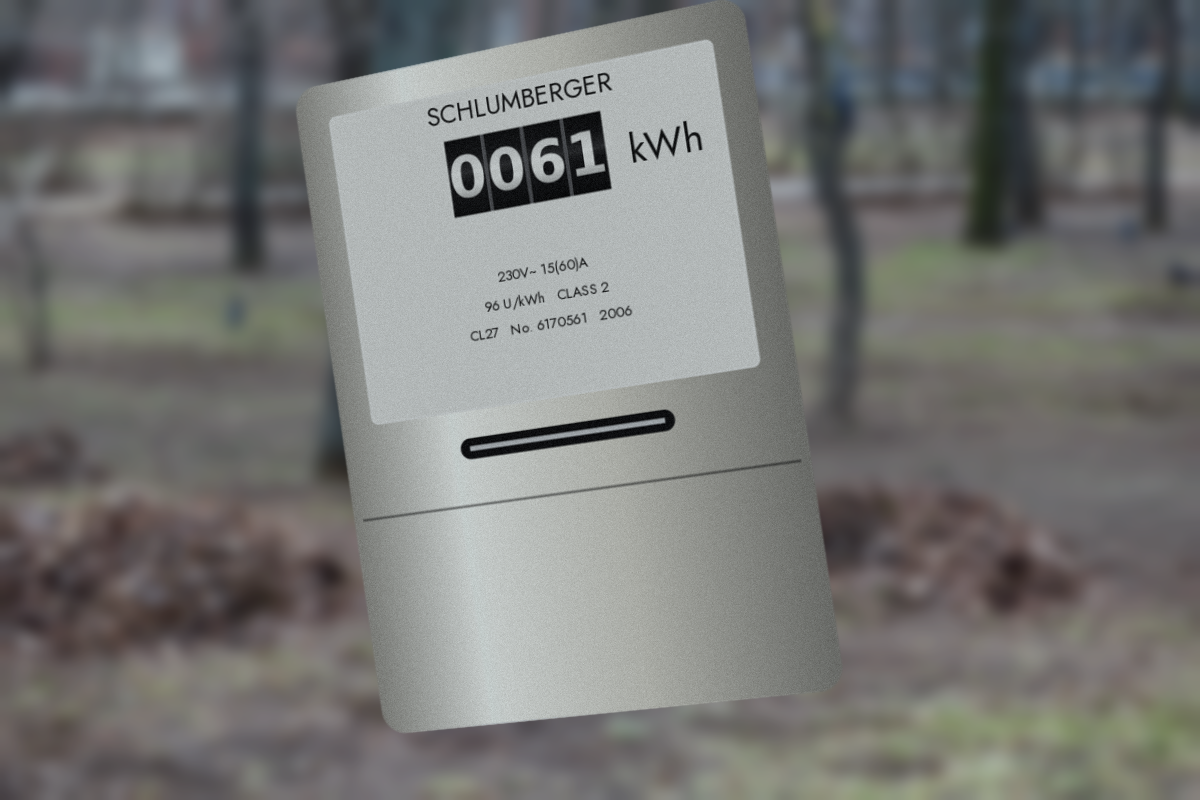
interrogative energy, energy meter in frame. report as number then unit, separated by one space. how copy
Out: 61 kWh
